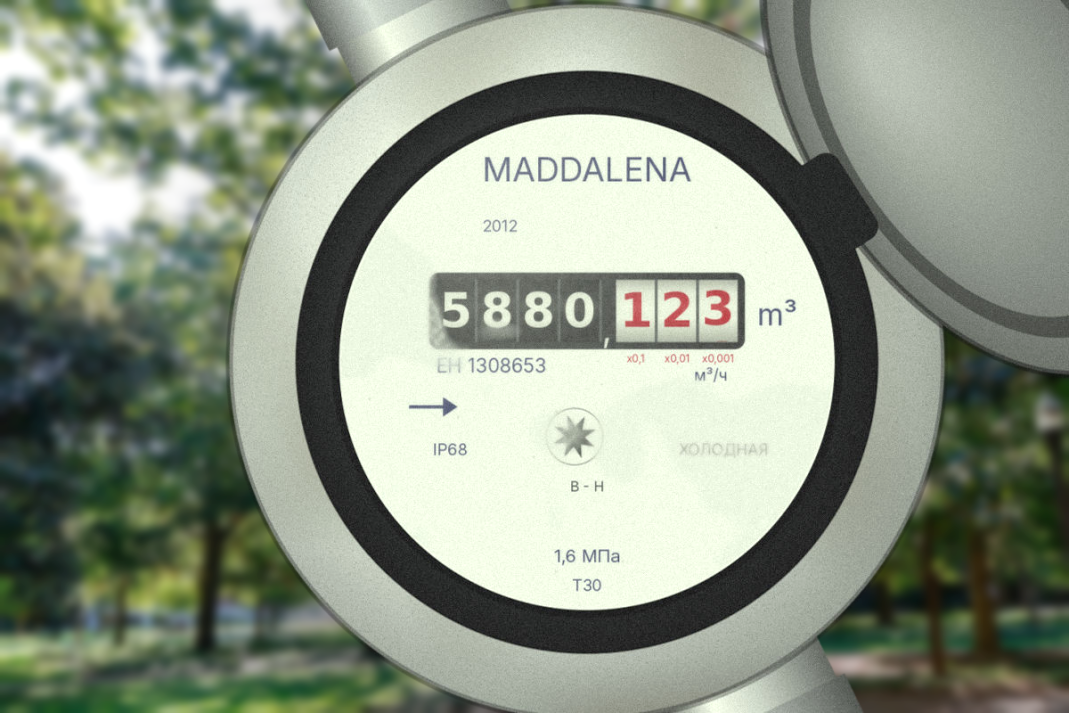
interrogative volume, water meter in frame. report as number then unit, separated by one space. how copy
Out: 5880.123 m³
